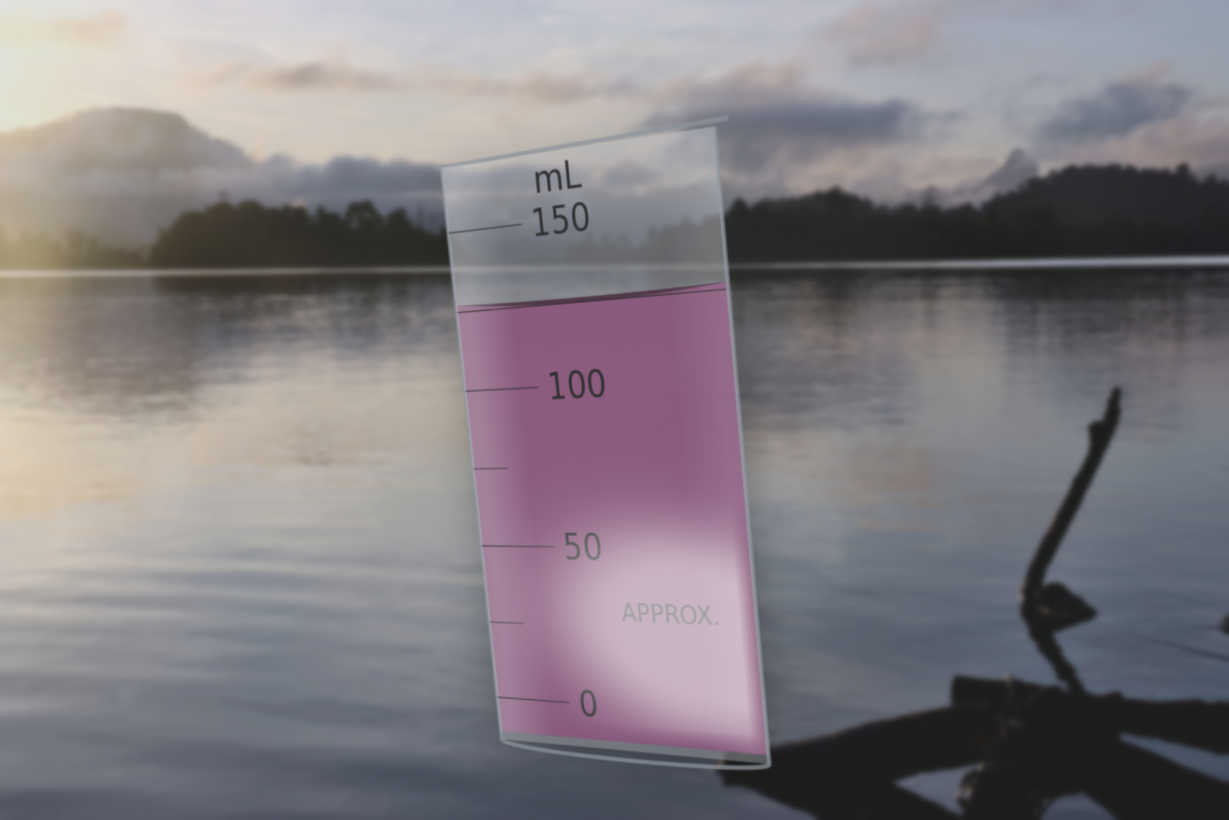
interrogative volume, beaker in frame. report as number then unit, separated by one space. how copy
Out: 125 mL
